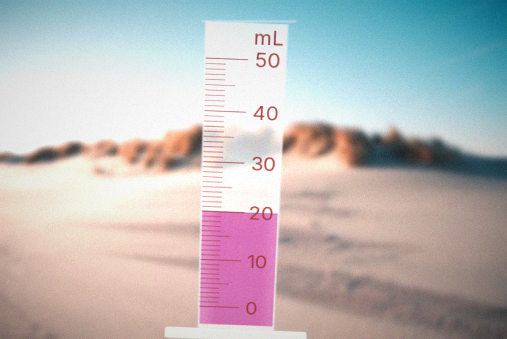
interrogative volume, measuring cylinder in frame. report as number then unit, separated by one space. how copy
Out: 20 mL
